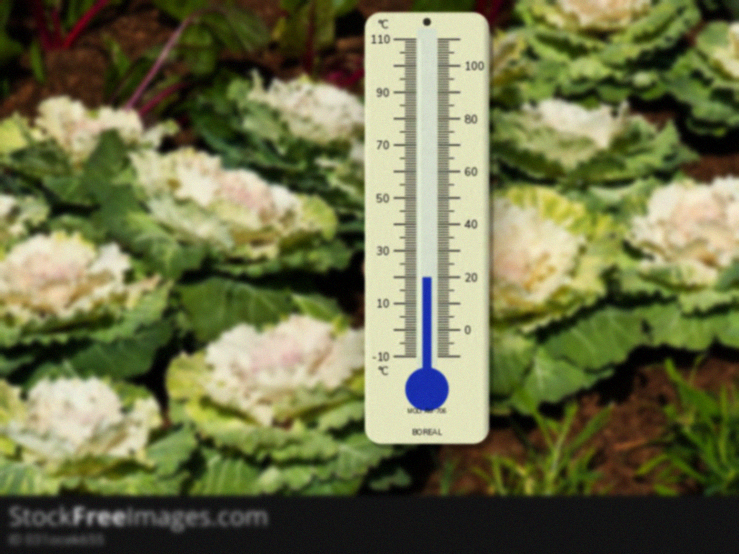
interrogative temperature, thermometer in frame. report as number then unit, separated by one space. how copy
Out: 20 °C
